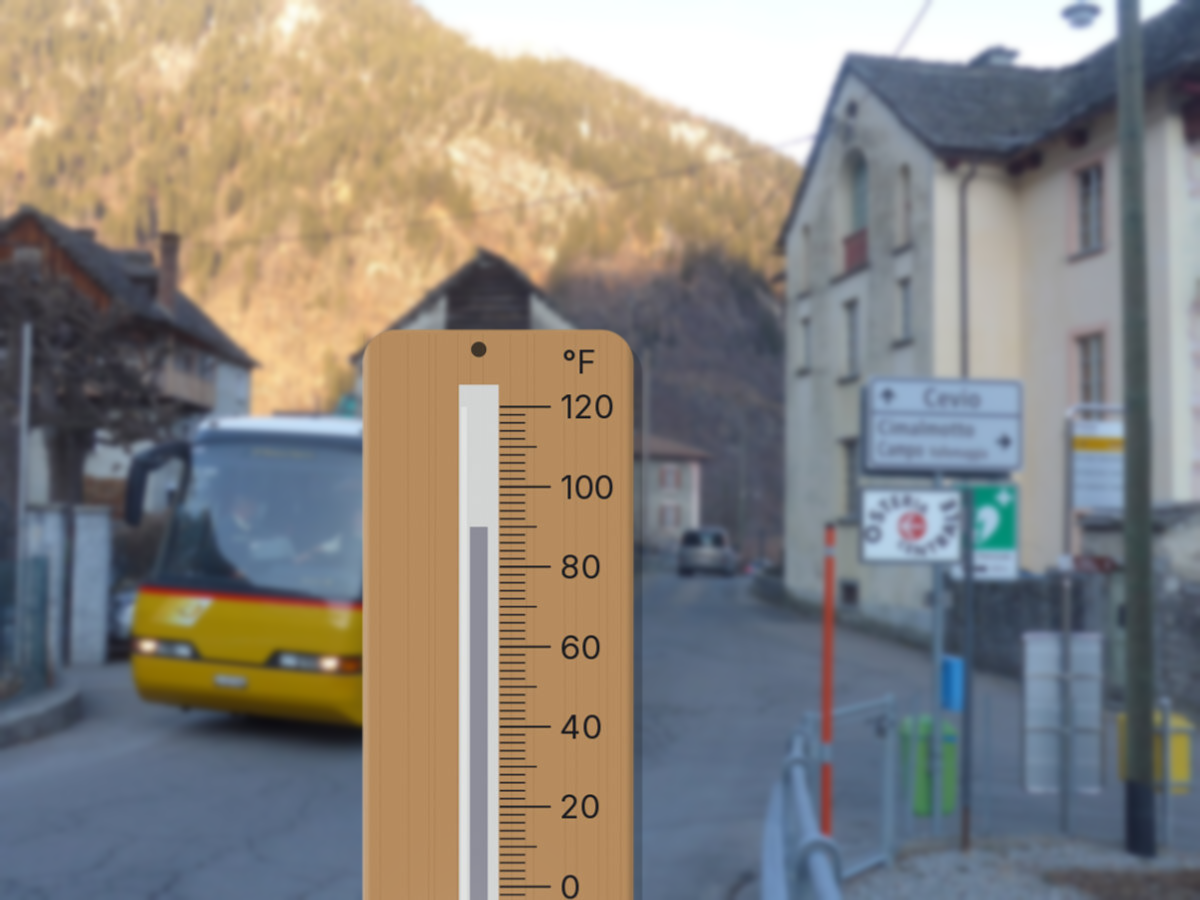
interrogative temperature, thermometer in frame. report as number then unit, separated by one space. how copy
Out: 90 °F
